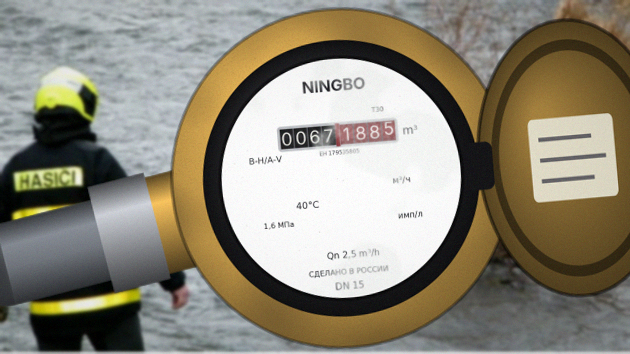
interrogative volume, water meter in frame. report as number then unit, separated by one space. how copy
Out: 67.1885 m³
